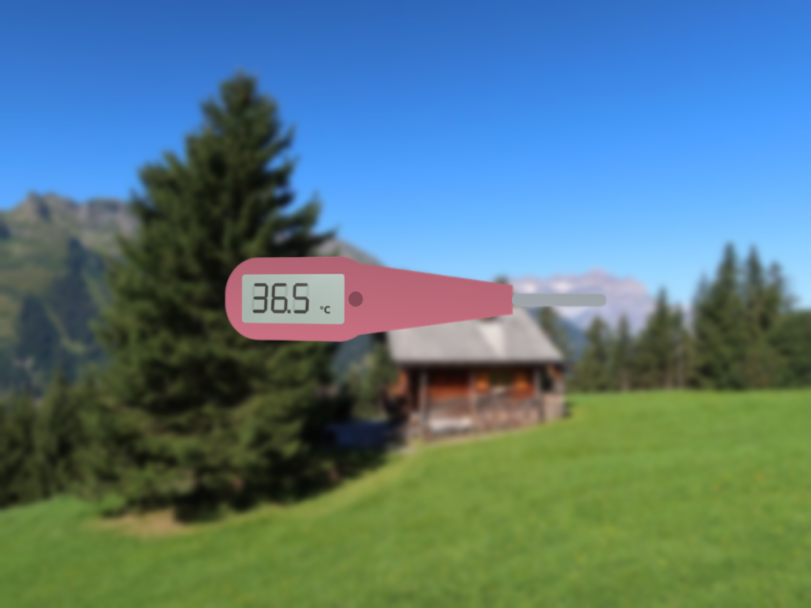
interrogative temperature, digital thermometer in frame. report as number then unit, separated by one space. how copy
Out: 36.5 °C
